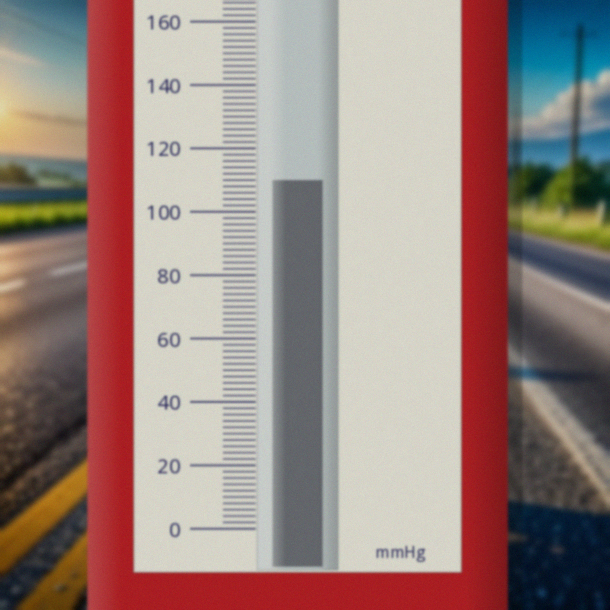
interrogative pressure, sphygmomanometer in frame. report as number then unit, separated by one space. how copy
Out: 110 mmHg
